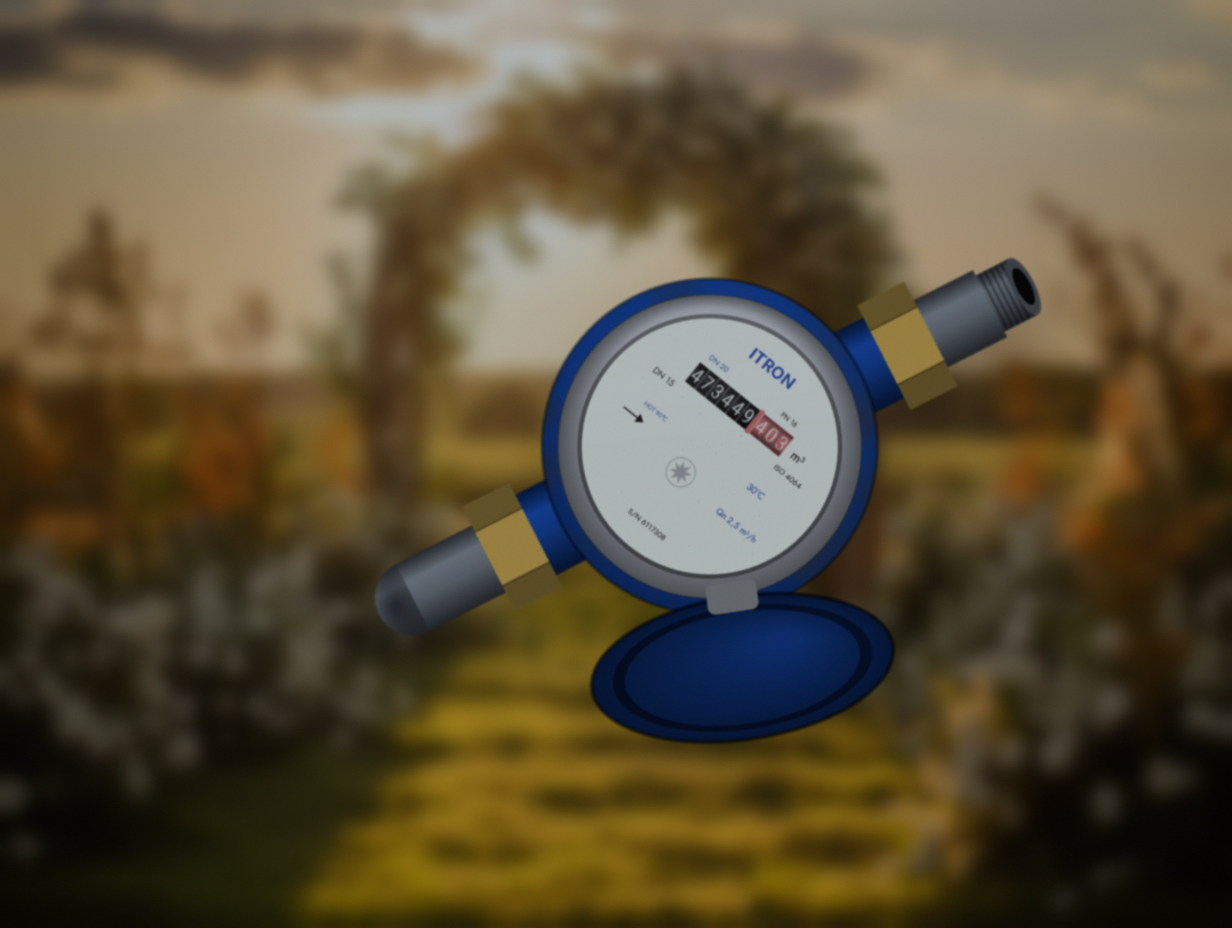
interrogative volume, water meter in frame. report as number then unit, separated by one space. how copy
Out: 473449.403 m³
